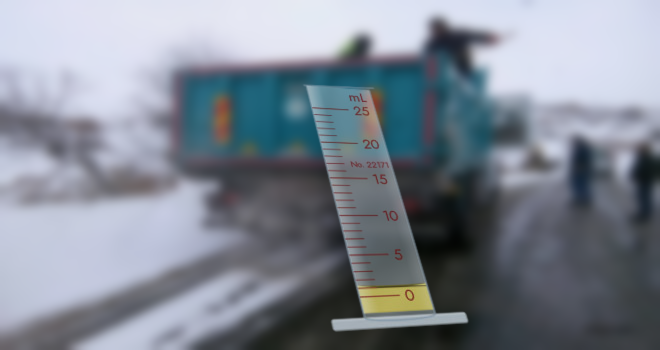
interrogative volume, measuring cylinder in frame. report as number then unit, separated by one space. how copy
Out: 1 mL
